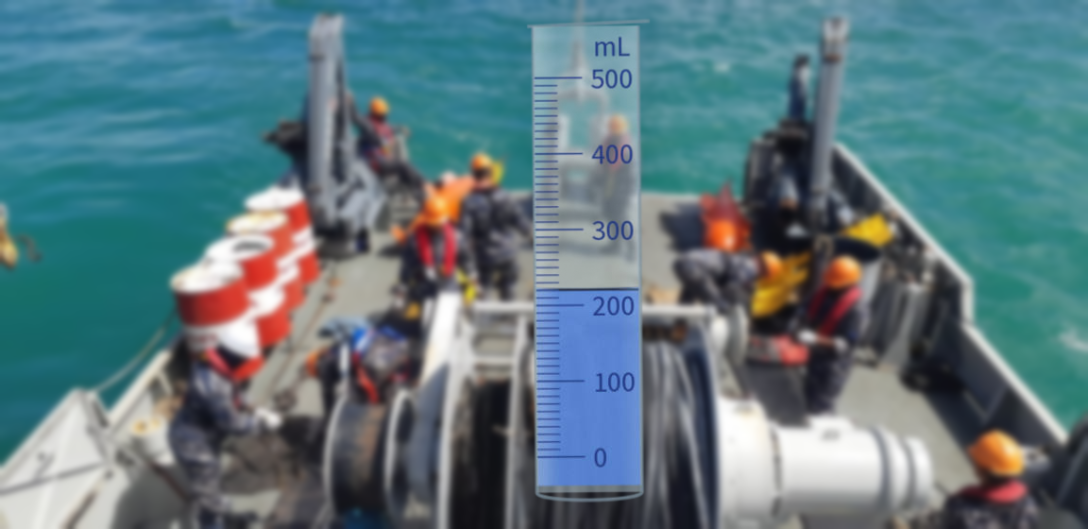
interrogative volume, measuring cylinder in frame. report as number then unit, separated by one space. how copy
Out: 220 mL
